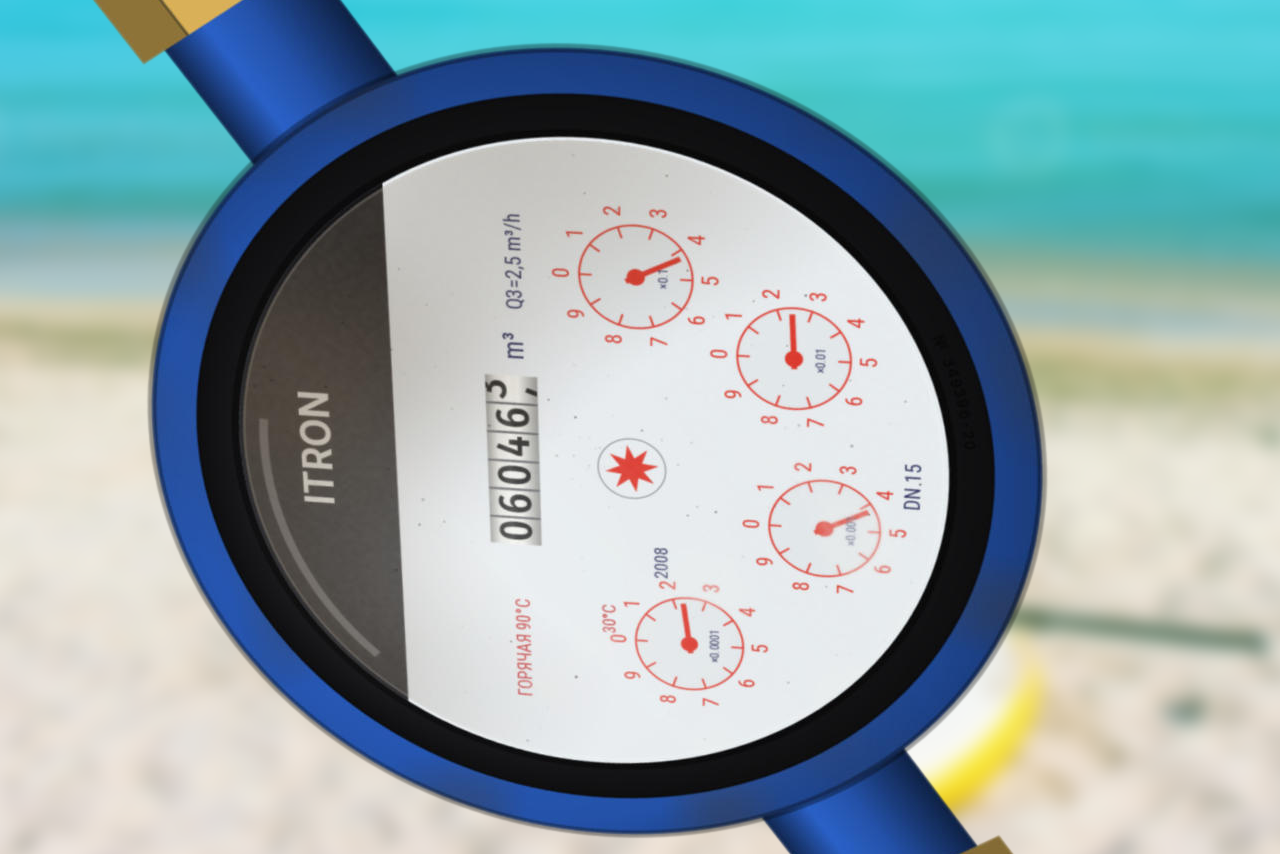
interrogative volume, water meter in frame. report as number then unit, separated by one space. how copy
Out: 60463.4242 m³
